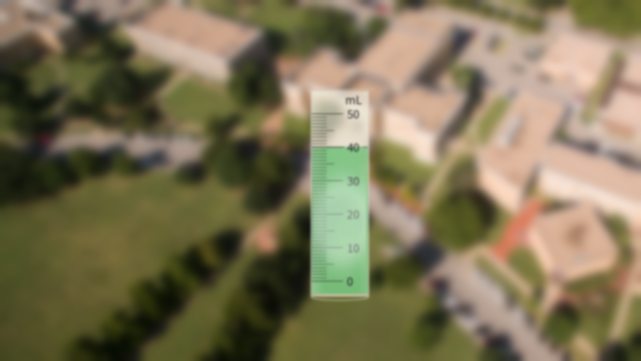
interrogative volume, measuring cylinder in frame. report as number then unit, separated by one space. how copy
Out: 40 mL
